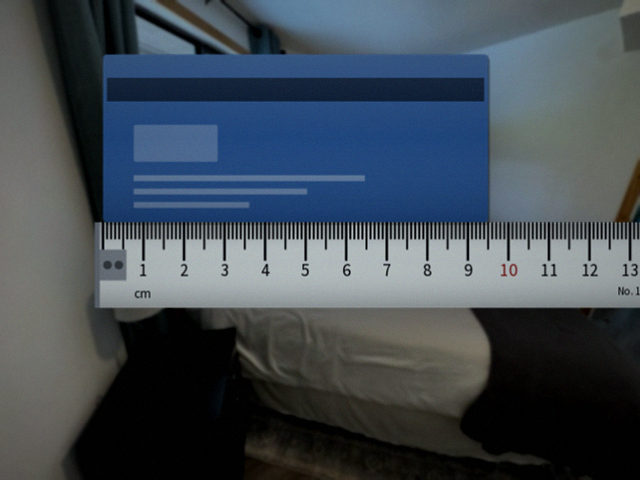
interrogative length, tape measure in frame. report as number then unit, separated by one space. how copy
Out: 9.5 cm
